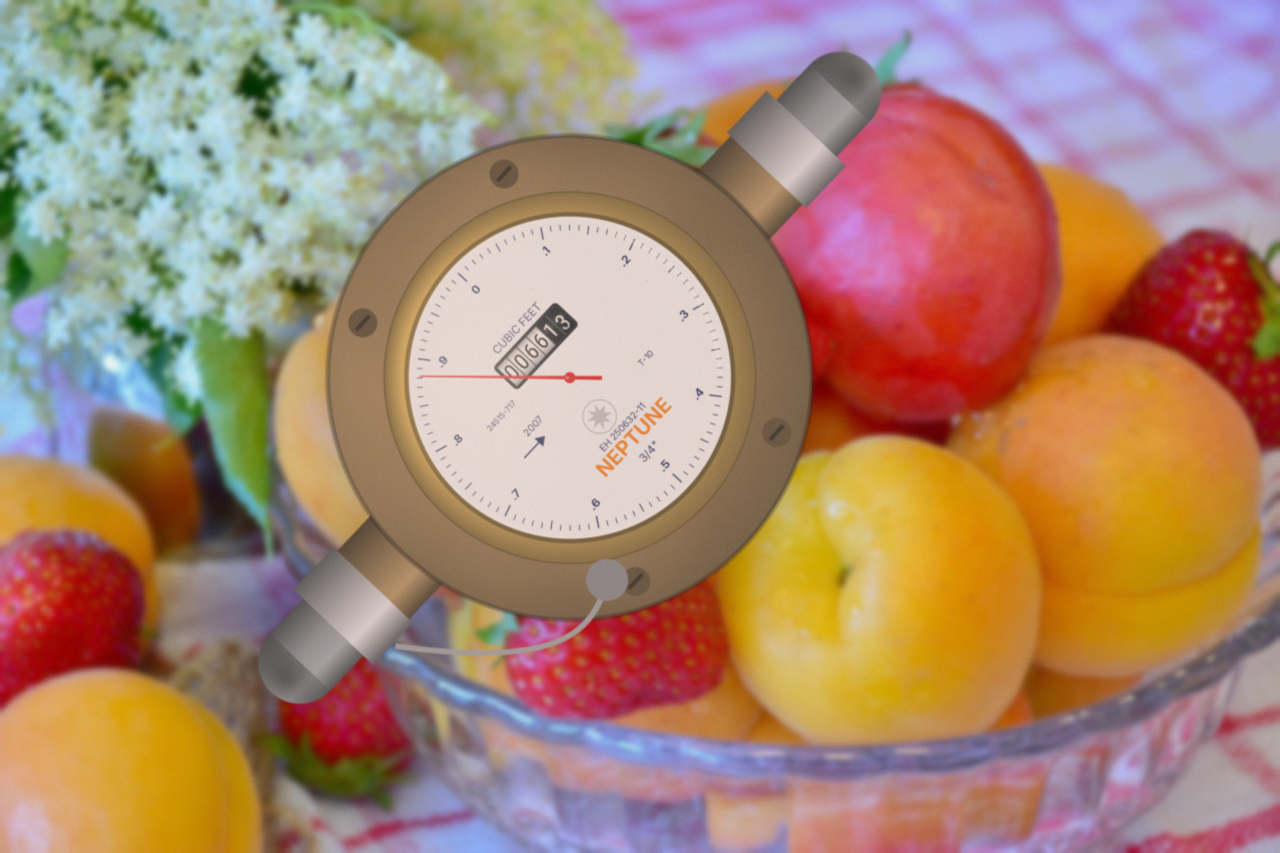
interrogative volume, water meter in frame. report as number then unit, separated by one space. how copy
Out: 6612.88 ft³
